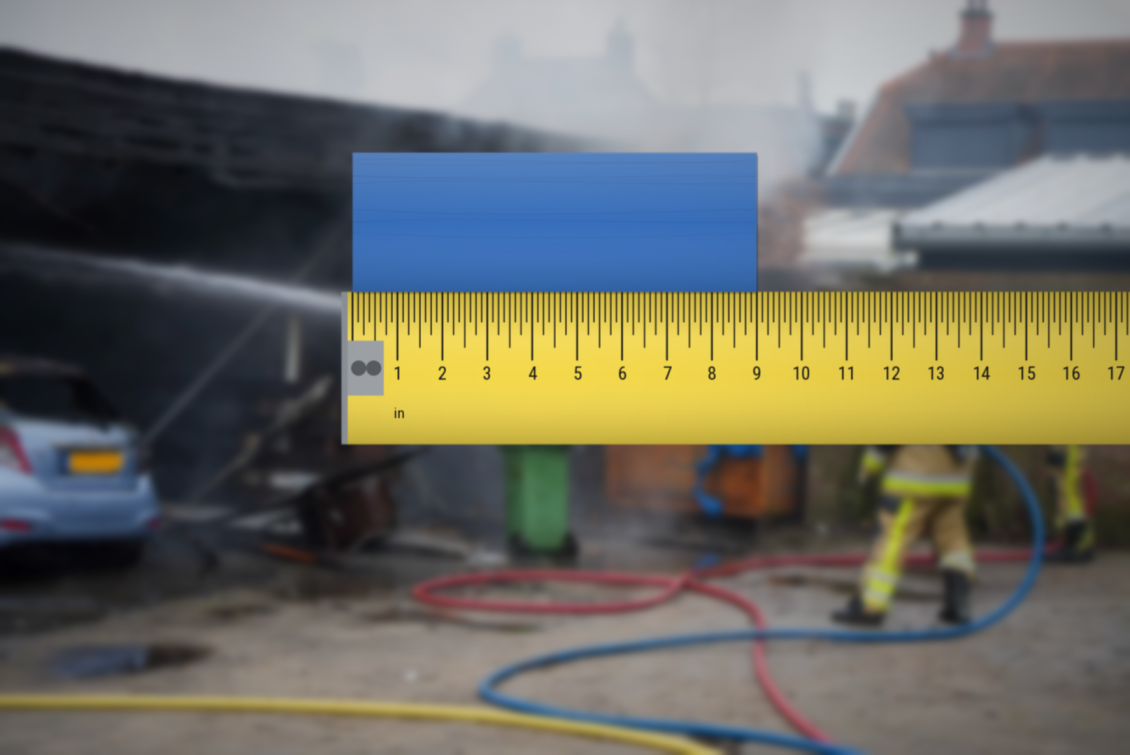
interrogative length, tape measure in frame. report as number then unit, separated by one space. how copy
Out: 9 in
